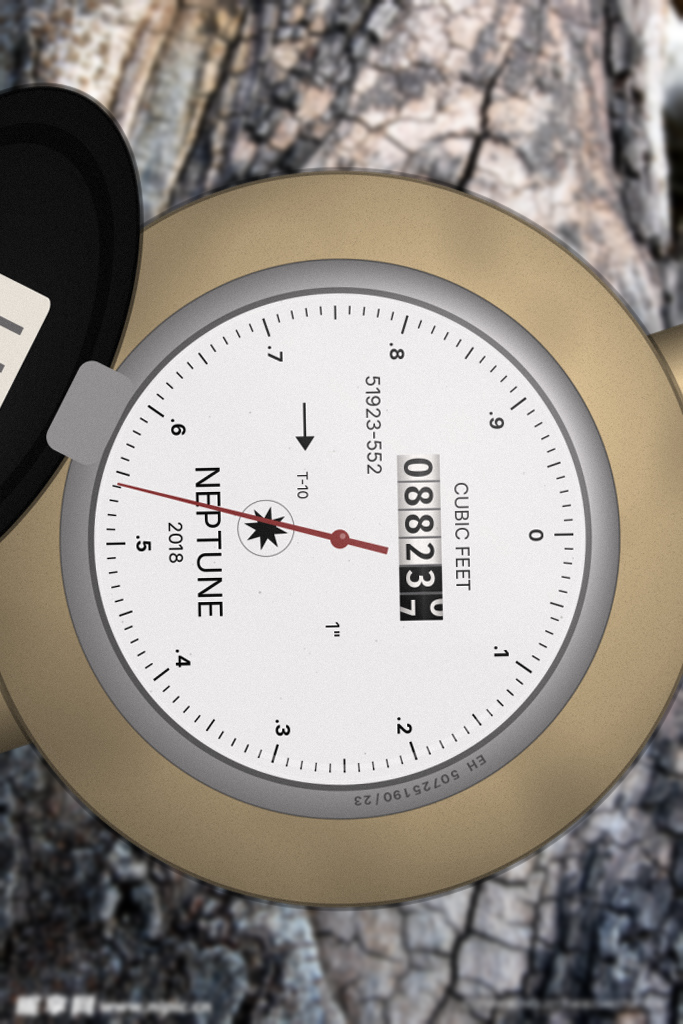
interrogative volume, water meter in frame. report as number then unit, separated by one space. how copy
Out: 88236.54 ft³
